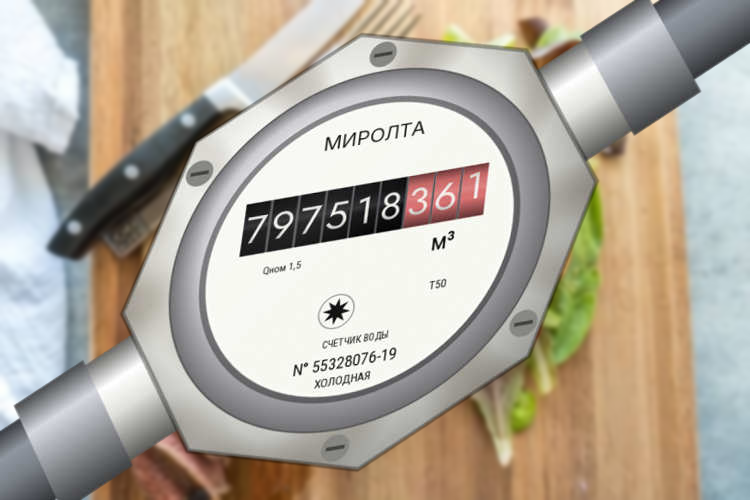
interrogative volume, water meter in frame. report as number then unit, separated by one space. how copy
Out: 797518.361 m³
